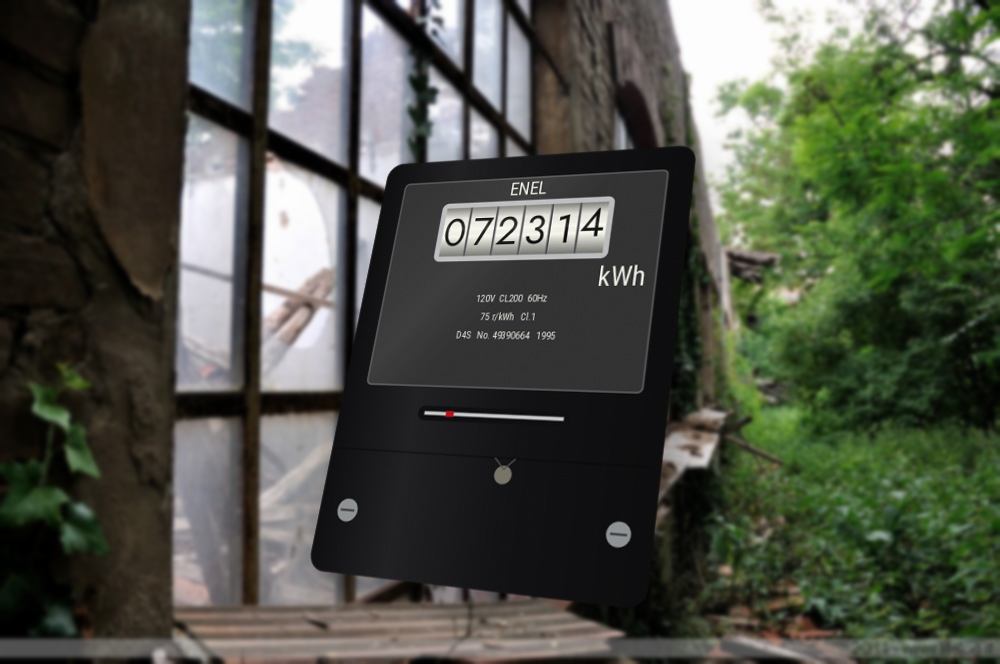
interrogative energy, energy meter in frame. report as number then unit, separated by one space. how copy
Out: 72314 kWh
